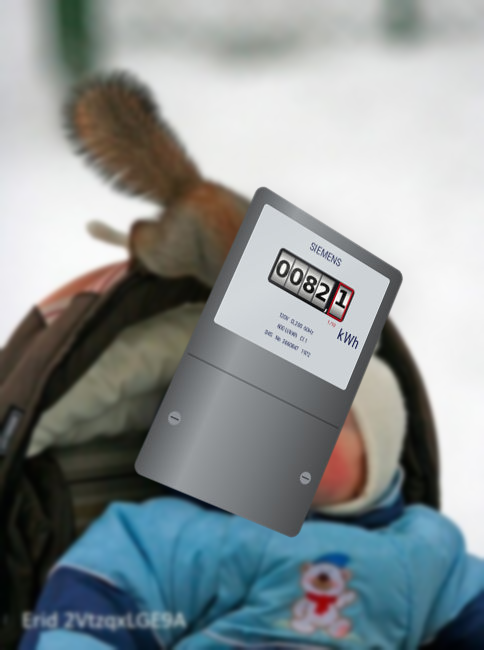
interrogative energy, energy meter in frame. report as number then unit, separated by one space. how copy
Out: 82.1 kWh
